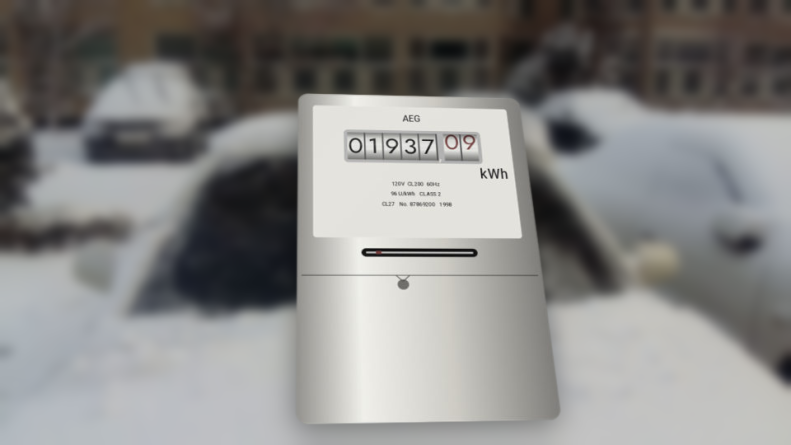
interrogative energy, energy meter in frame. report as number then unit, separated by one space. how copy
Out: 1937.09 kWh
